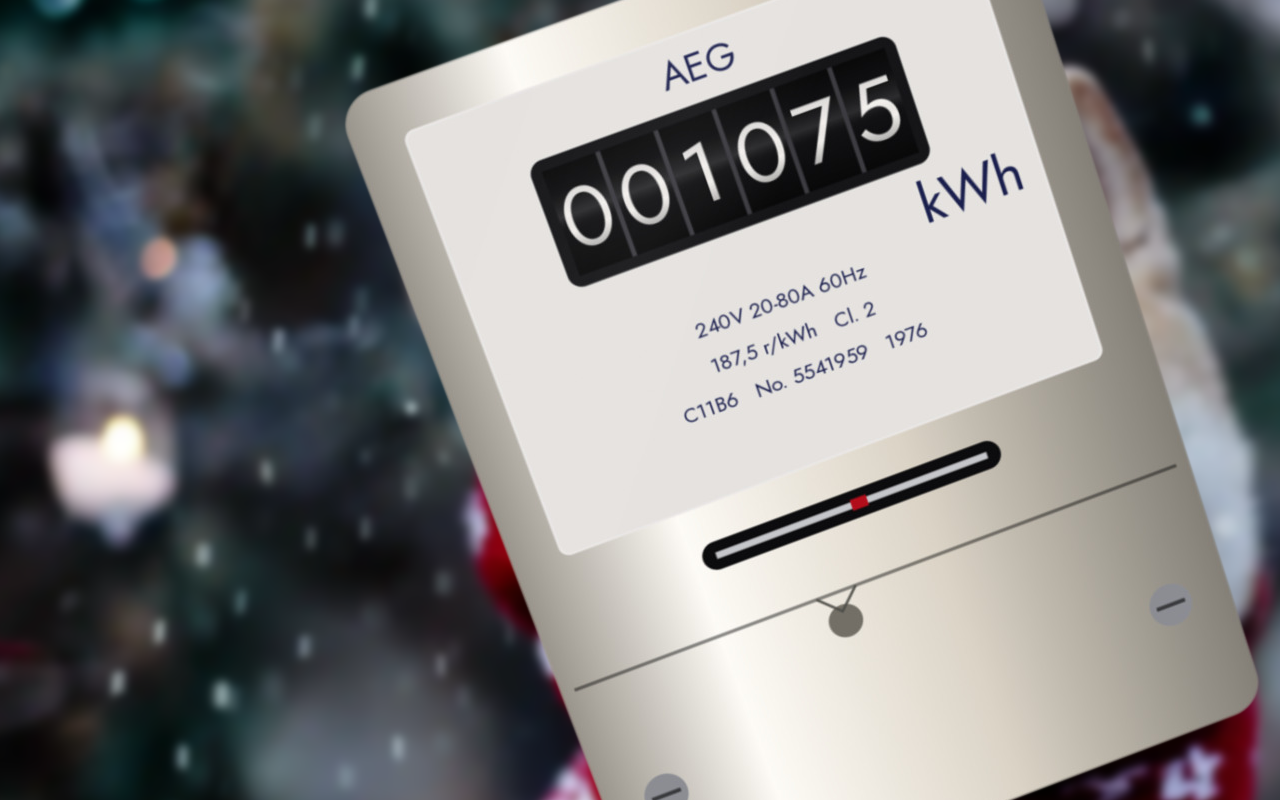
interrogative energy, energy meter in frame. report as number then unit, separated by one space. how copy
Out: 1075 kWh
